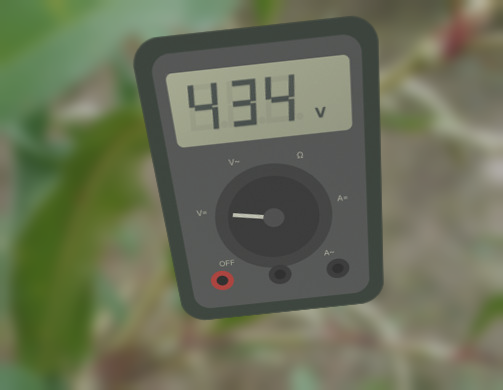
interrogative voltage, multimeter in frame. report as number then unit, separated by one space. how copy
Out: 434 V
